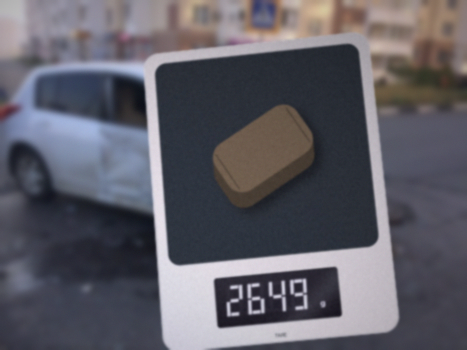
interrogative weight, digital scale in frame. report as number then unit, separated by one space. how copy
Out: 2649 g
